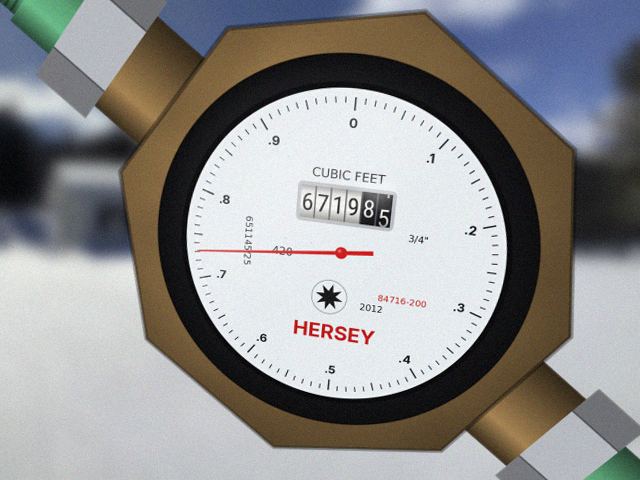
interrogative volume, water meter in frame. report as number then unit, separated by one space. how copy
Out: 671984.73 ft³
